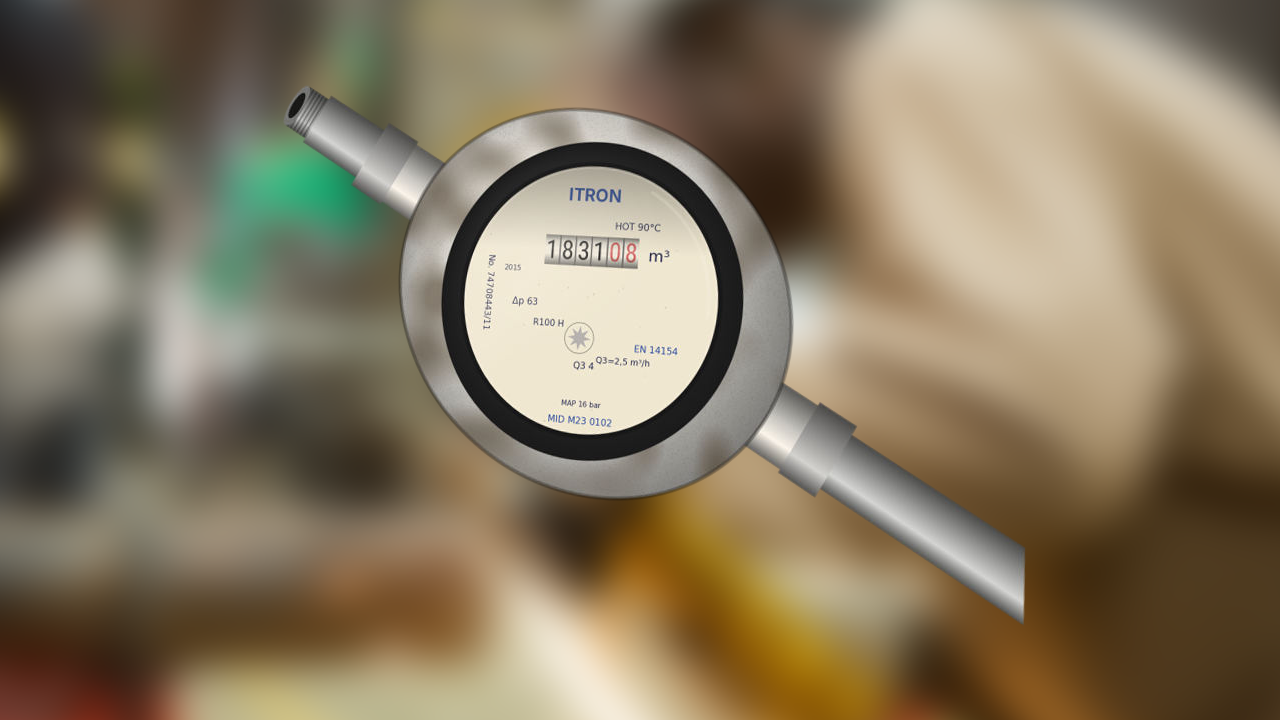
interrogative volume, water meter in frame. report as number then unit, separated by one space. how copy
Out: 1831.08 m³
